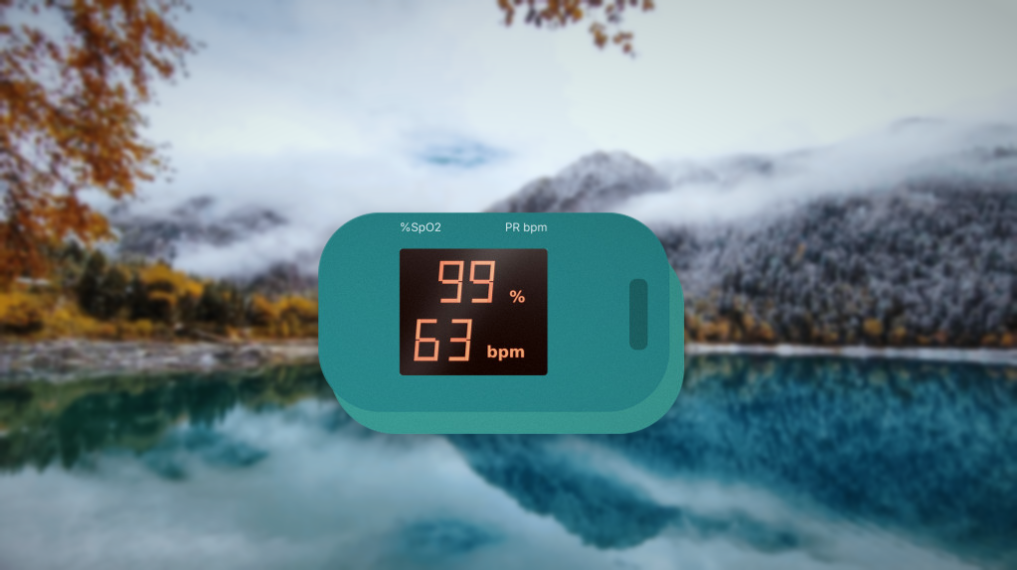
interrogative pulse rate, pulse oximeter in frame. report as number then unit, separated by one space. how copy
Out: 63 bpm
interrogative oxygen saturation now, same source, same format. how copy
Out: 99 %
